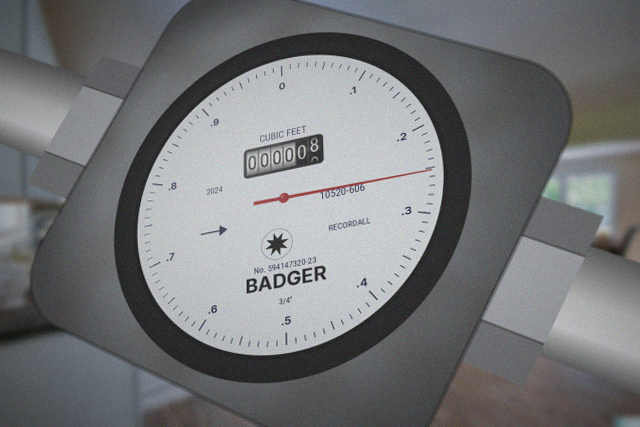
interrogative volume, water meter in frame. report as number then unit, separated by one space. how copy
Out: 8.25 ft³
